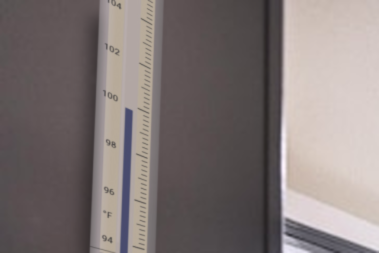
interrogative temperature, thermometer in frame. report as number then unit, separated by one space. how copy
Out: 99.8 °F
